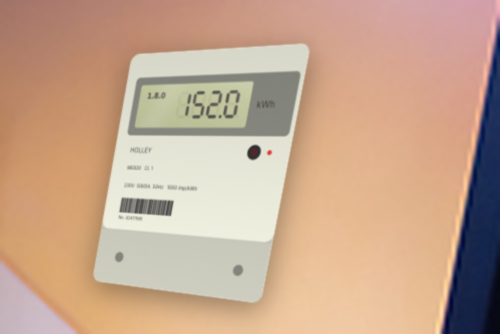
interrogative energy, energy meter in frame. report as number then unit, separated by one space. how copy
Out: 152.0 kWh
